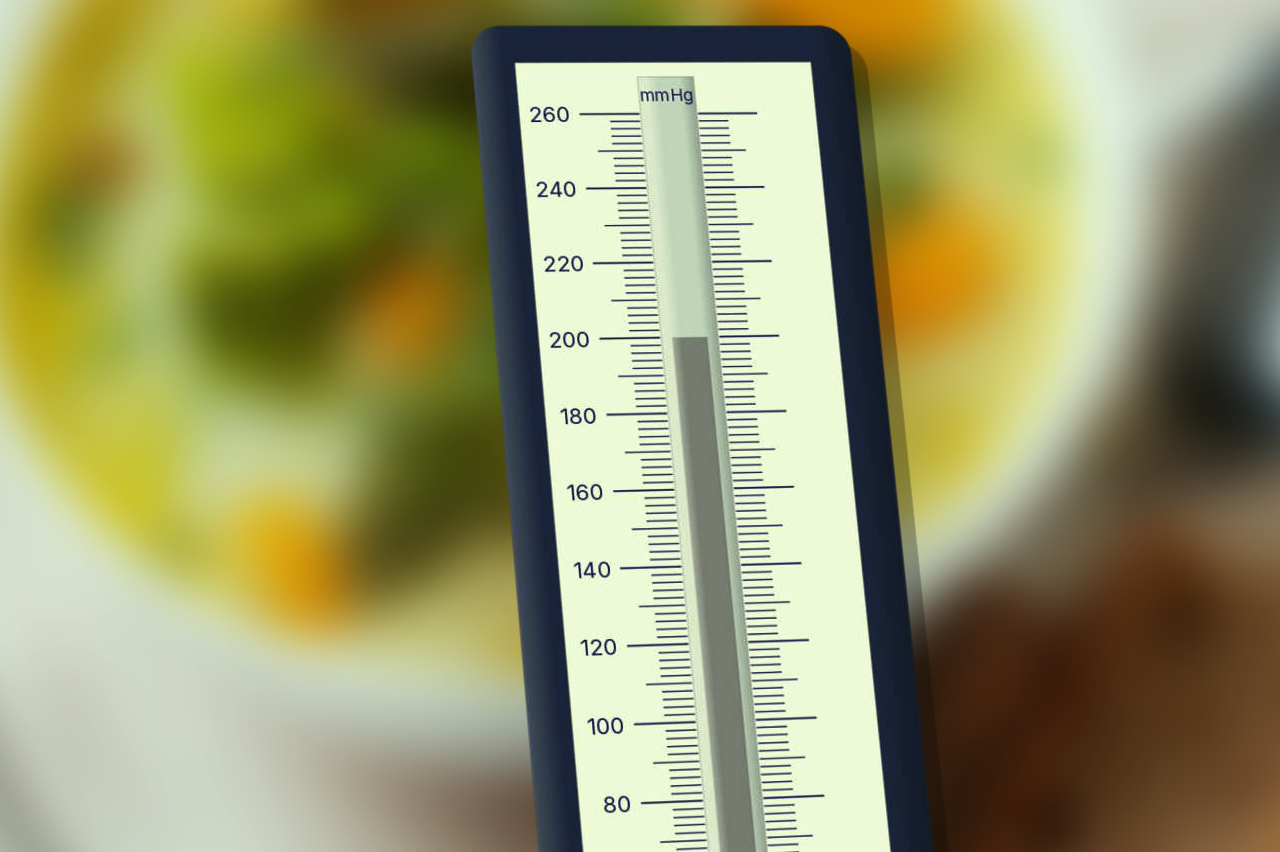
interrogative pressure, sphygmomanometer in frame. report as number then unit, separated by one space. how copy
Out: 200 mmHg
